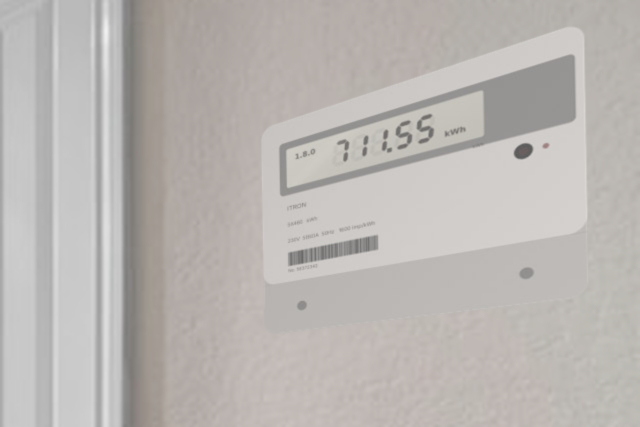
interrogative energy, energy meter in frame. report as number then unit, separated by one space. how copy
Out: 711.55 kWh
